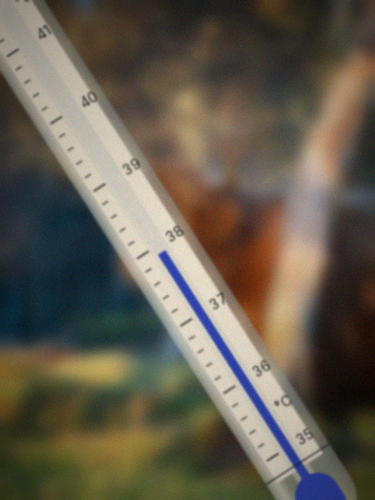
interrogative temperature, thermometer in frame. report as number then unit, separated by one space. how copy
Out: 37.9 °C
